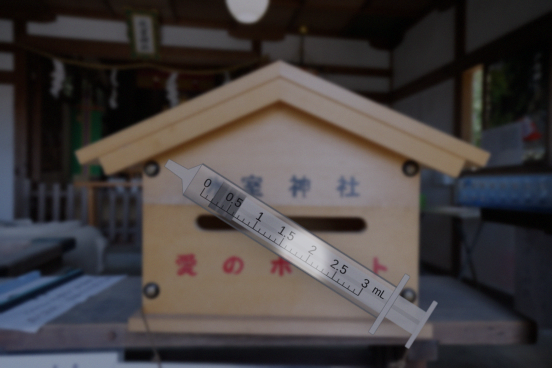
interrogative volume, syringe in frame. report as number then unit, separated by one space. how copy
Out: 0.2 mL
